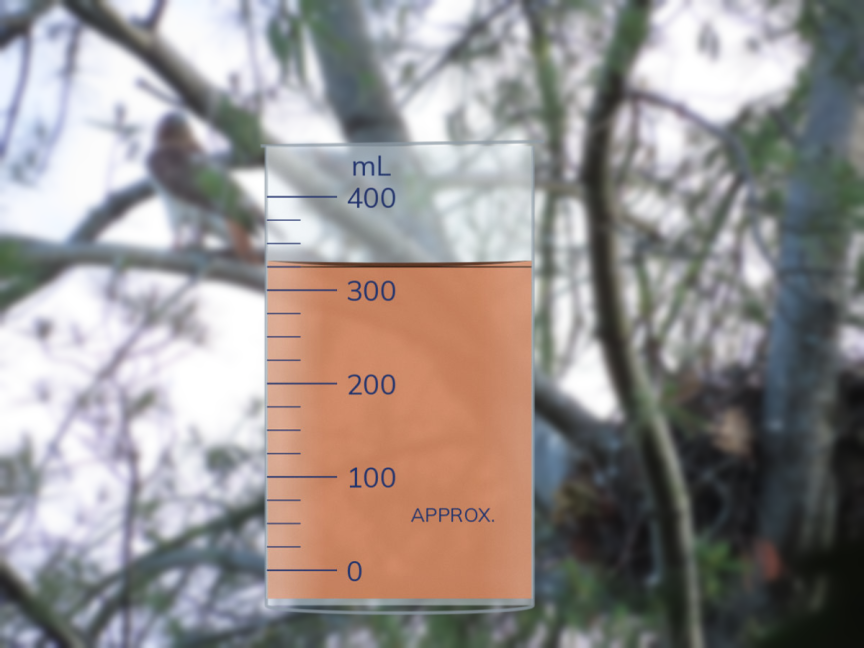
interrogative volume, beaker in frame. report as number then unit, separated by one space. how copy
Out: 325 mL
